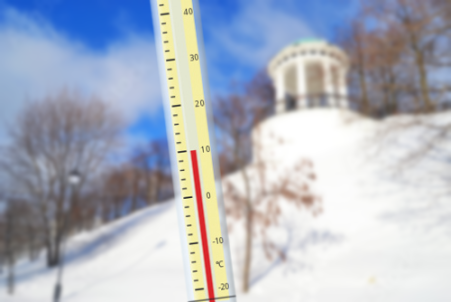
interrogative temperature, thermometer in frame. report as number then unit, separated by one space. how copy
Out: 10 °C
